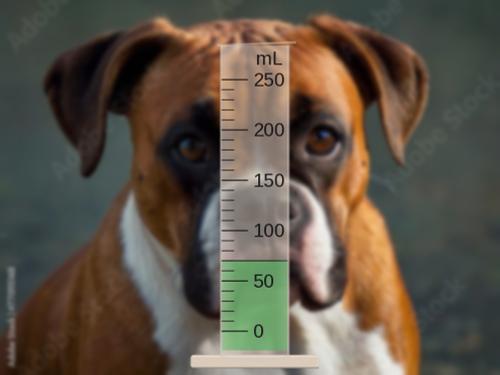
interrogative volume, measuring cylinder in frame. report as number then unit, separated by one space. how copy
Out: 70 mL
